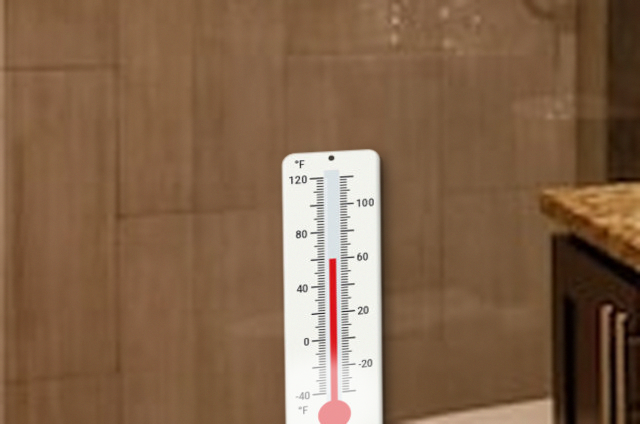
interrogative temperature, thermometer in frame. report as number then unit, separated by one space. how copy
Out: 60 °F
